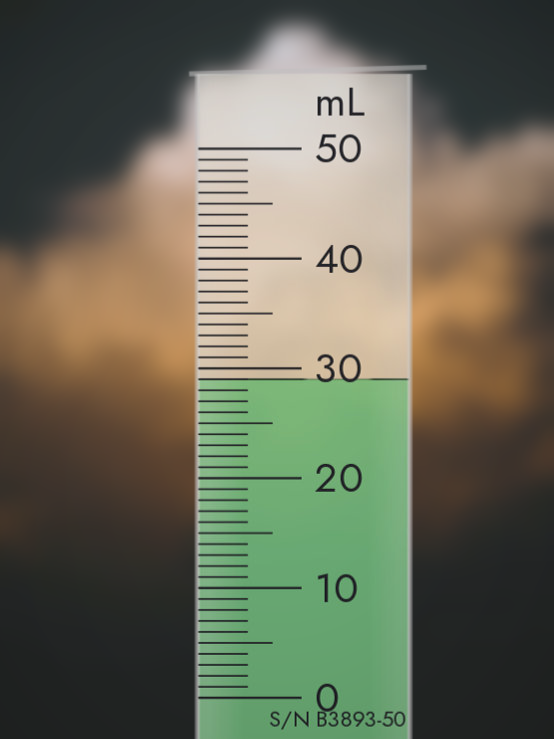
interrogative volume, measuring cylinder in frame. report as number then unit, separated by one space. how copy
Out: 29 mL
